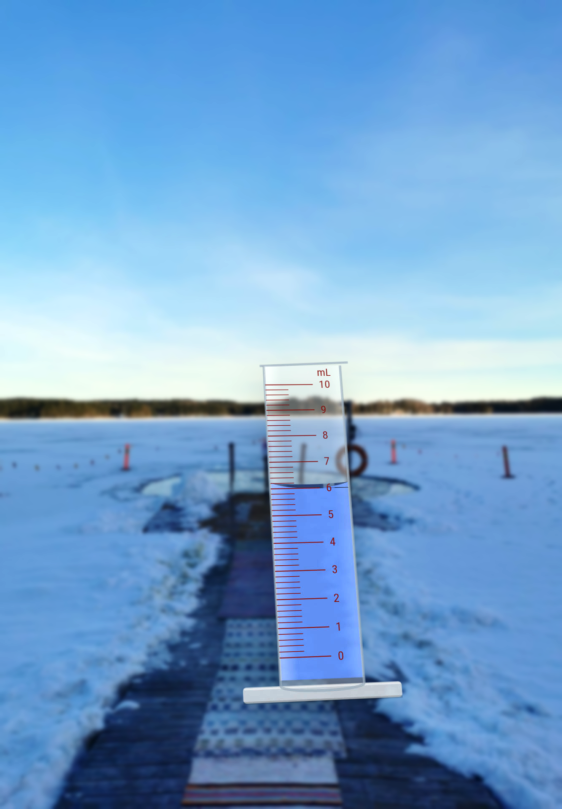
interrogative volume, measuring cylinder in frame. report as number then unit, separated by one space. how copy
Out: 6 mL
